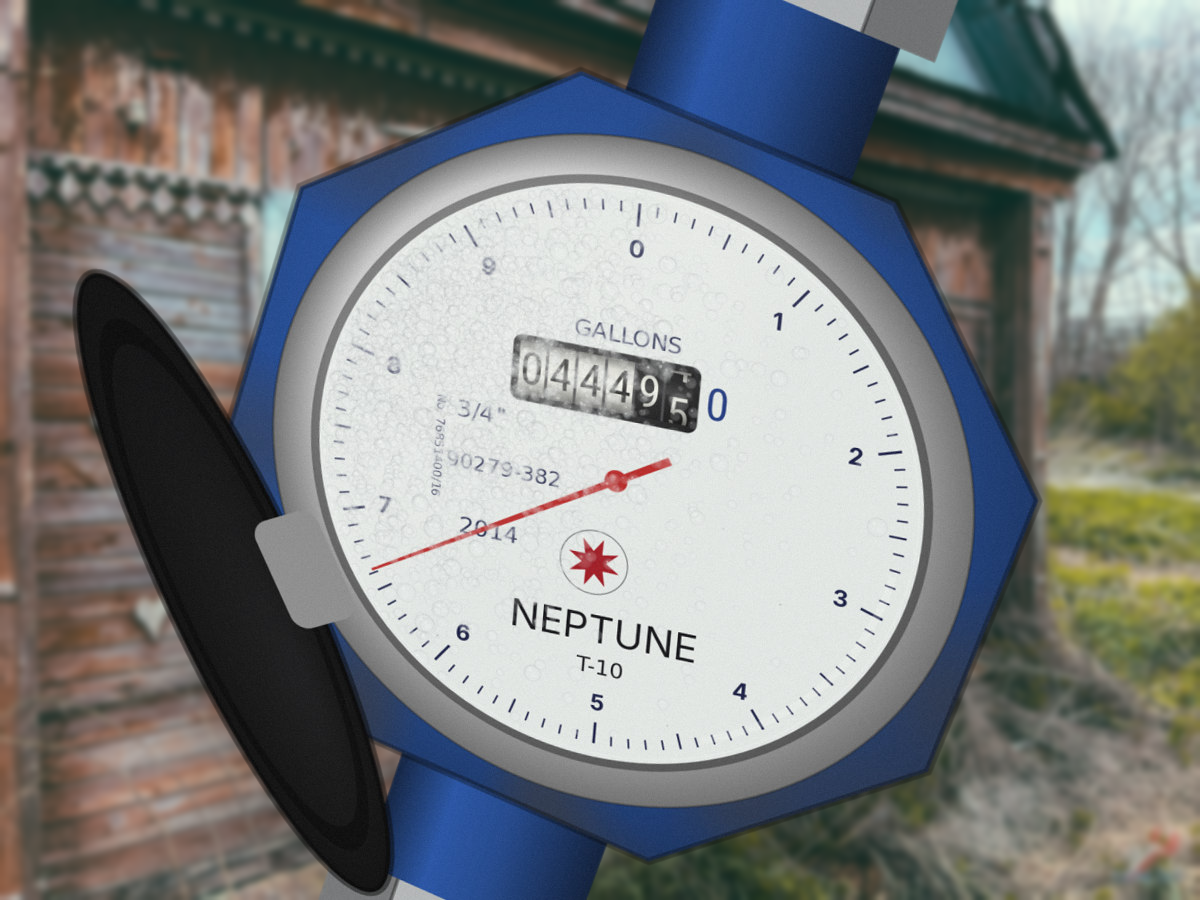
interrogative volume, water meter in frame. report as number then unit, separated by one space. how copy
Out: 444946.6 gal
